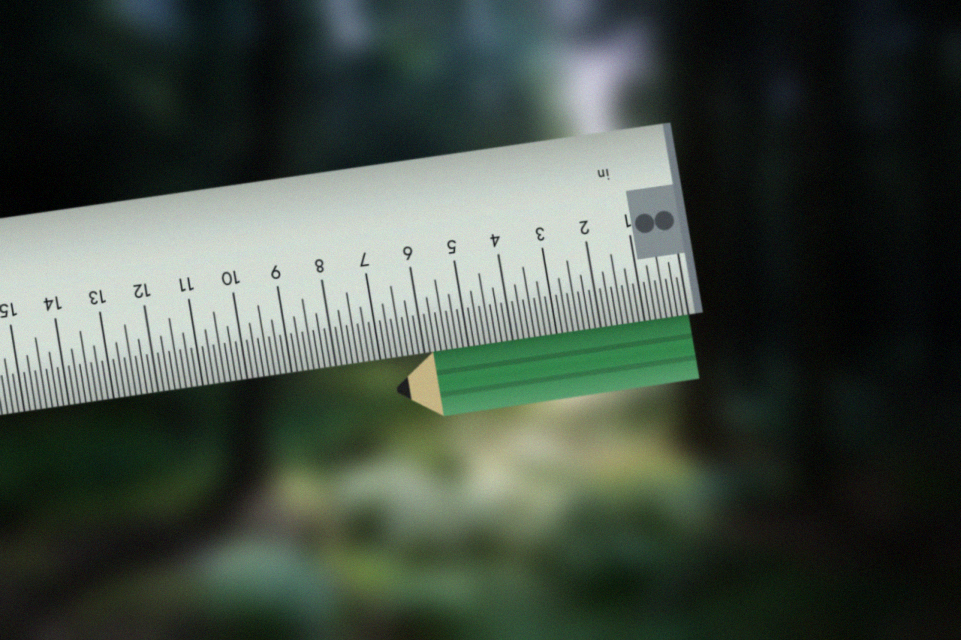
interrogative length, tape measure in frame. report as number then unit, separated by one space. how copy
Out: 6.75 in
